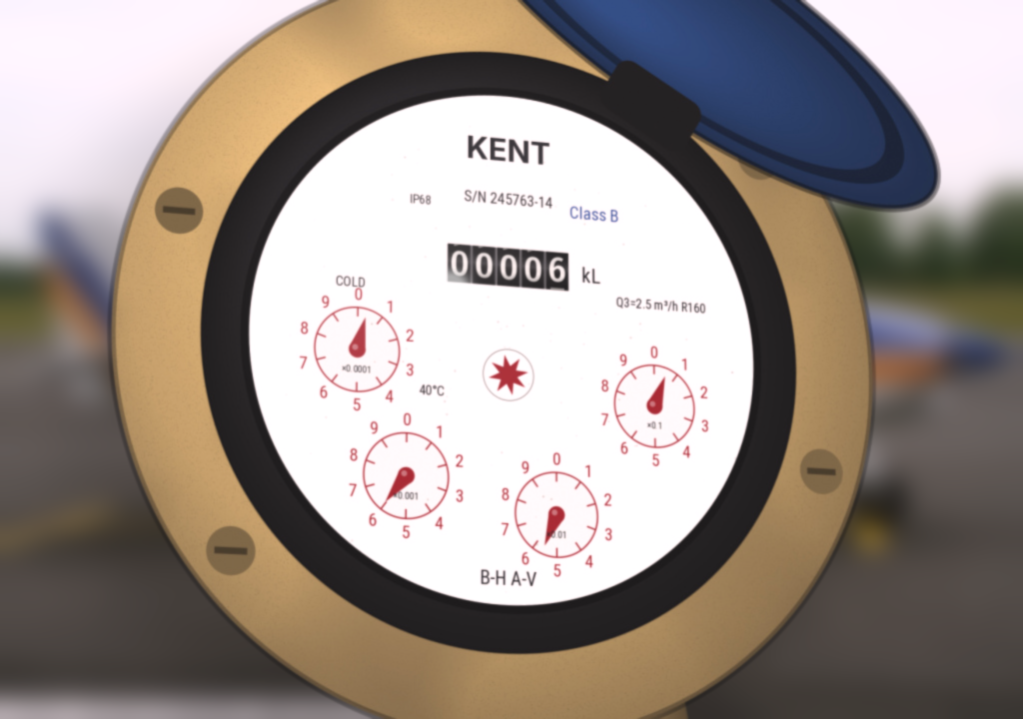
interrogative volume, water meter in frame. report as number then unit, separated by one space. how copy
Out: 6.0560 kL
